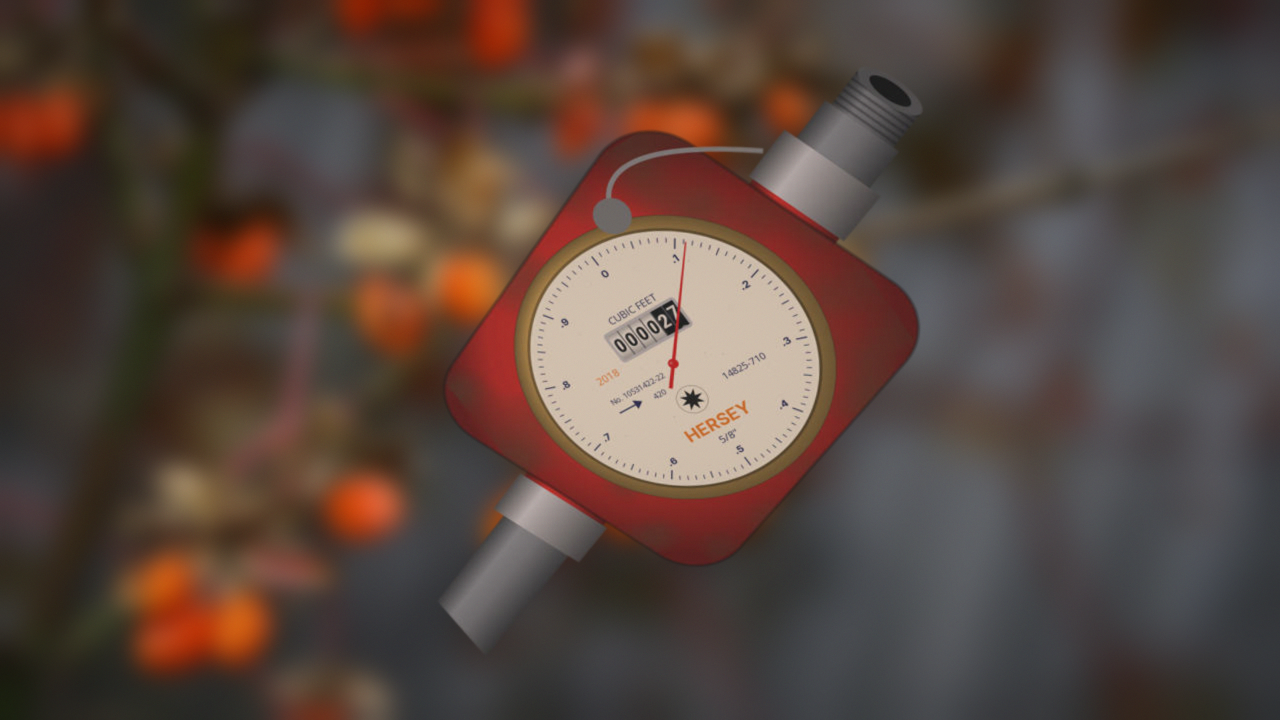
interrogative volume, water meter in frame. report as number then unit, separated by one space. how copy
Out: 27.11 ft³
